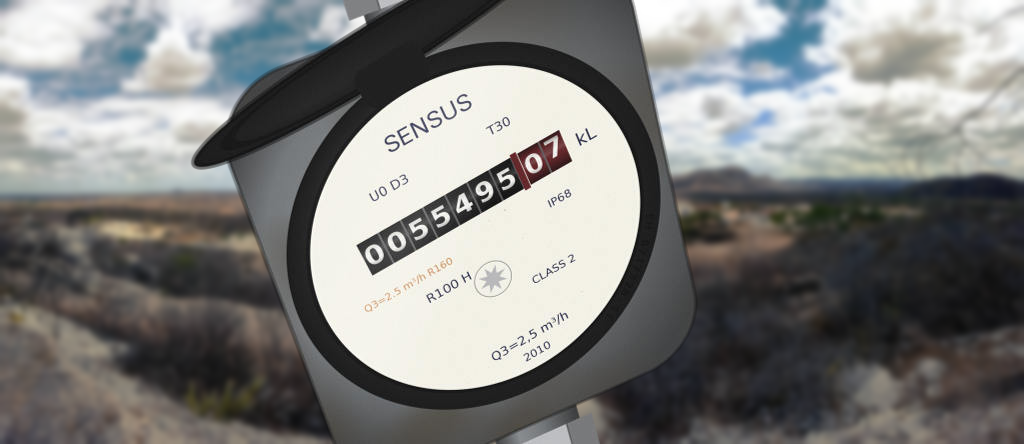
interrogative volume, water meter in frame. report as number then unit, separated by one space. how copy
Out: 55495.07 kL
